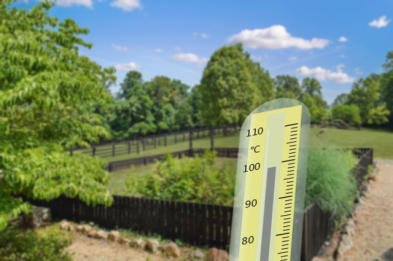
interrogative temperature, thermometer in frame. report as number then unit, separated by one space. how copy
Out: 99 °C
